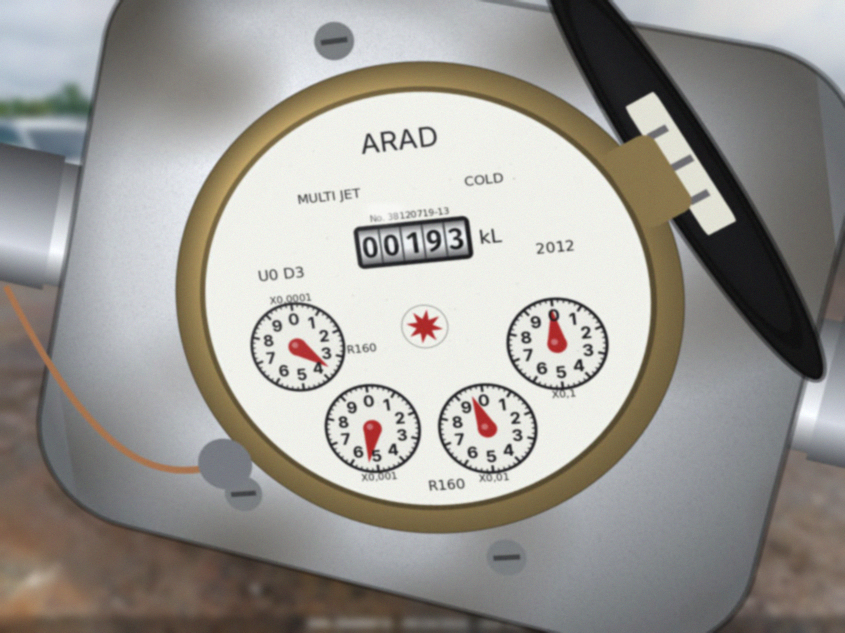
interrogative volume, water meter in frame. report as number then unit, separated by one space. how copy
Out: 192.9953 kL
